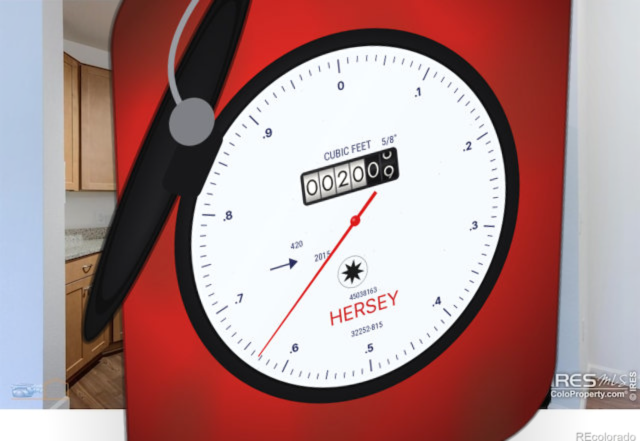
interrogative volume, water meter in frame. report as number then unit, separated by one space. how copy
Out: 2008.63 ft³
